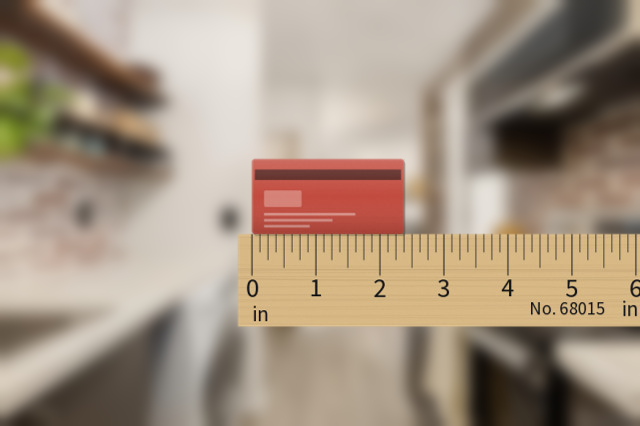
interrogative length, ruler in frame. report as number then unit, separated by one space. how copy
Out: 2.375 in
